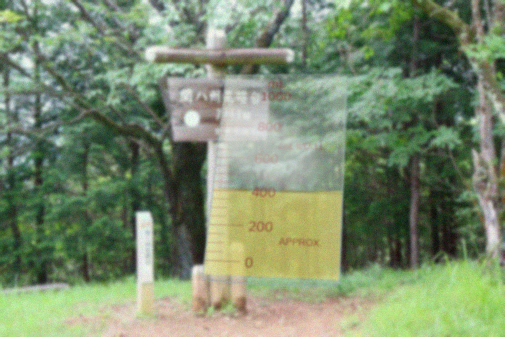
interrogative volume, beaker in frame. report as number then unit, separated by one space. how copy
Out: 400 mL
